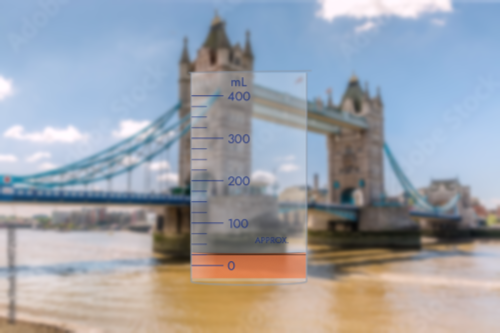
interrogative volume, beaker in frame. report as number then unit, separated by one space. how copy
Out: 25 mL
